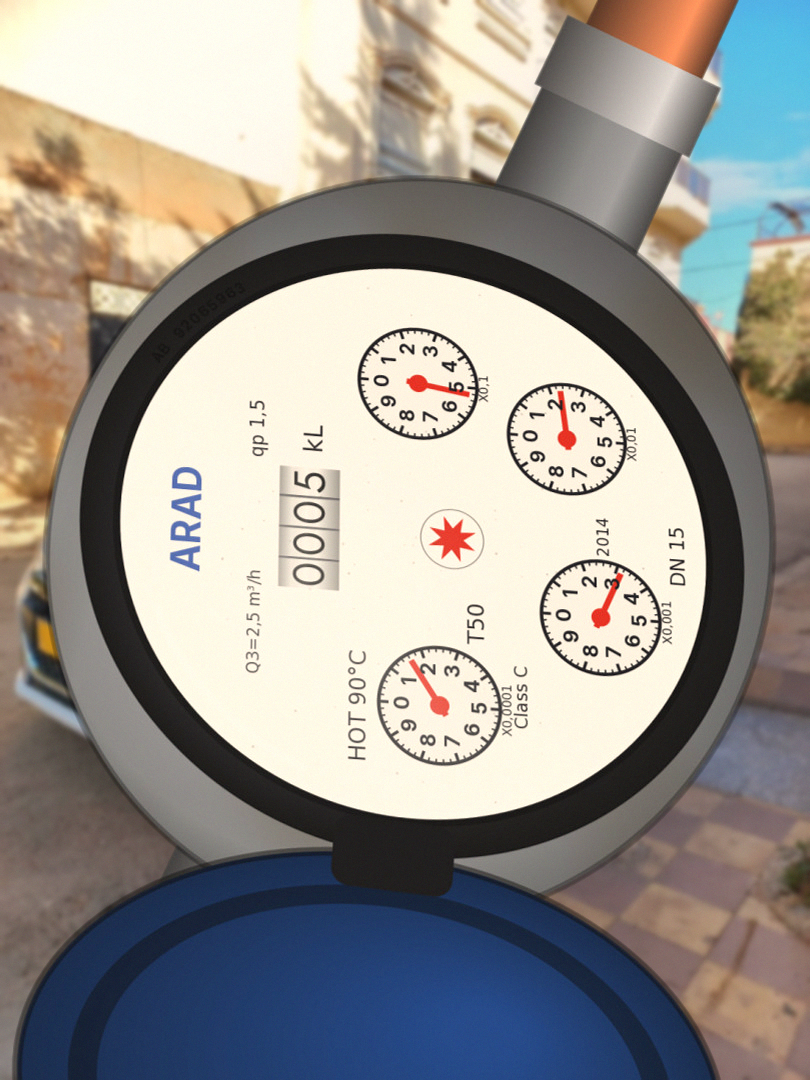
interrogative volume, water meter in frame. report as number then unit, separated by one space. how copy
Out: 5.5231 kL
